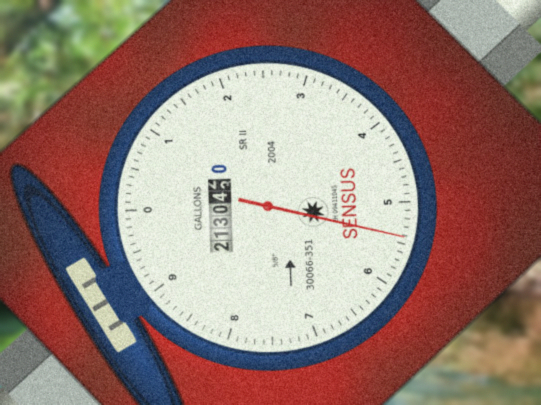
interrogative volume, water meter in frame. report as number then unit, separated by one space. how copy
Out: 2130425.4 gal
